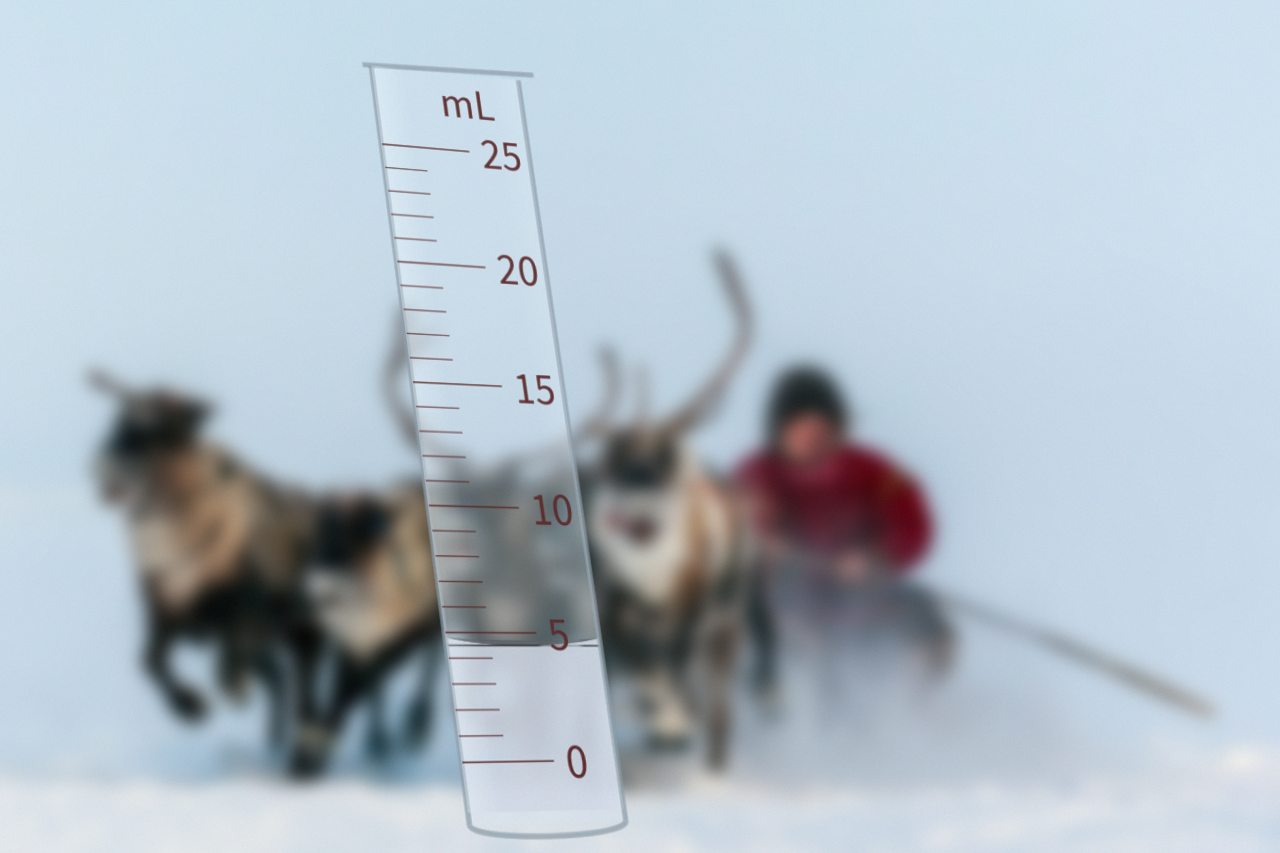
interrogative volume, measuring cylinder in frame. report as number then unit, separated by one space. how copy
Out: 4.5 mL
